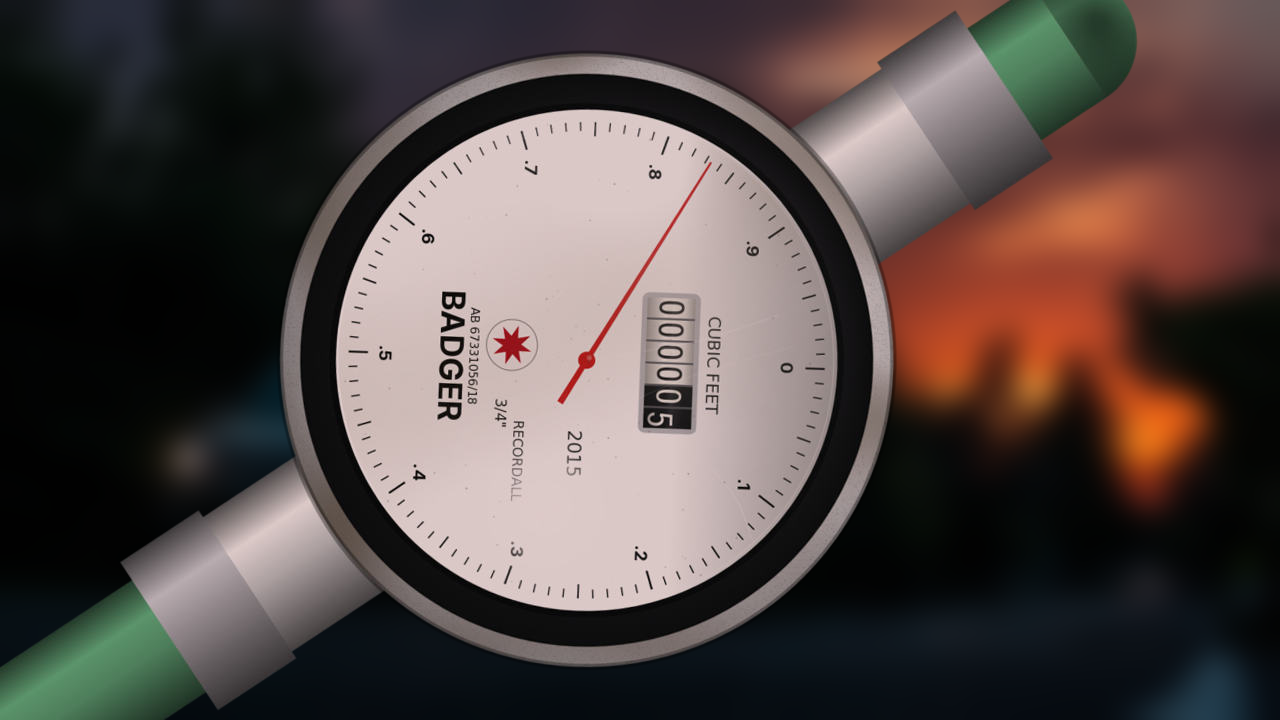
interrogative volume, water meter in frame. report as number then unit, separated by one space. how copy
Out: 4.83 ft³
